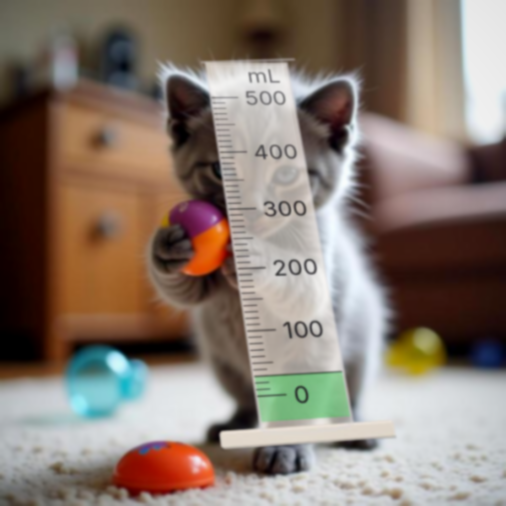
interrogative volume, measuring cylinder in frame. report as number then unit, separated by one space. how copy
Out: 30 mL
